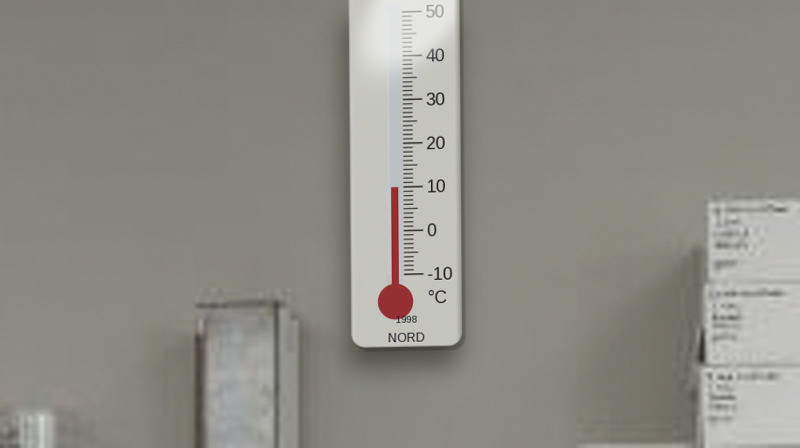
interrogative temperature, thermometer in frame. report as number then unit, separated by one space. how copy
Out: 10 °C
